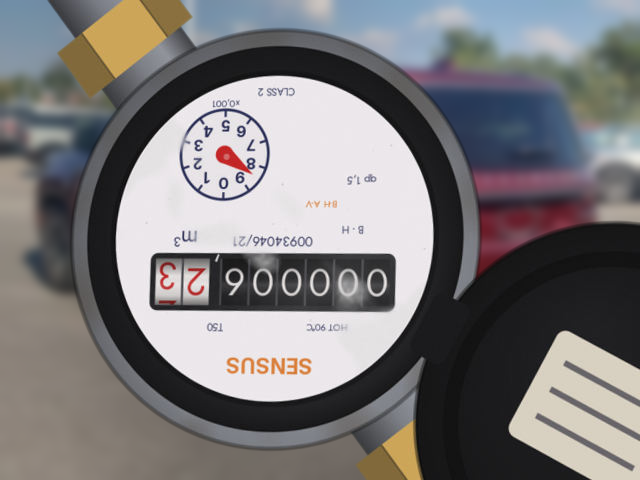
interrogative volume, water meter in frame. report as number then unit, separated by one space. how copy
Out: 6.228 m³
